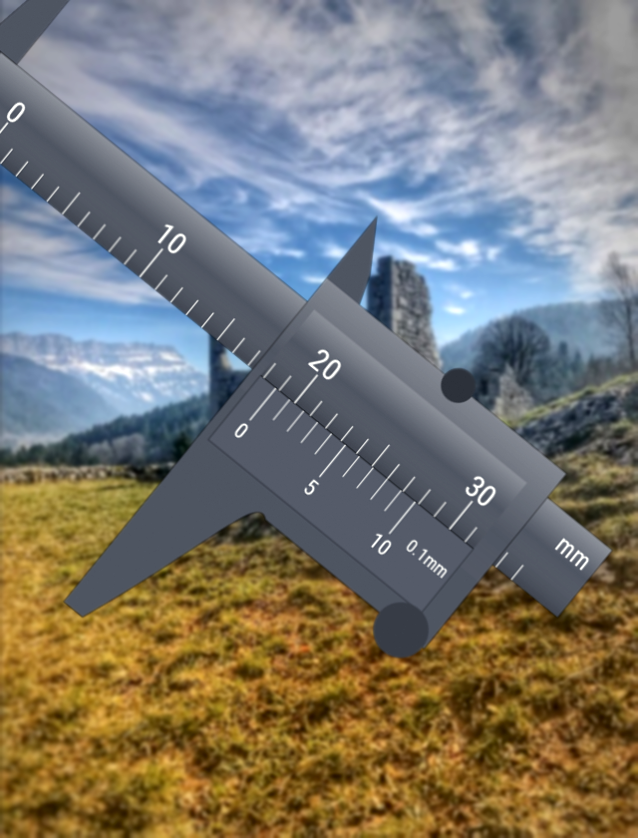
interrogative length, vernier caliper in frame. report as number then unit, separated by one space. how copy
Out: 18.8 mm
